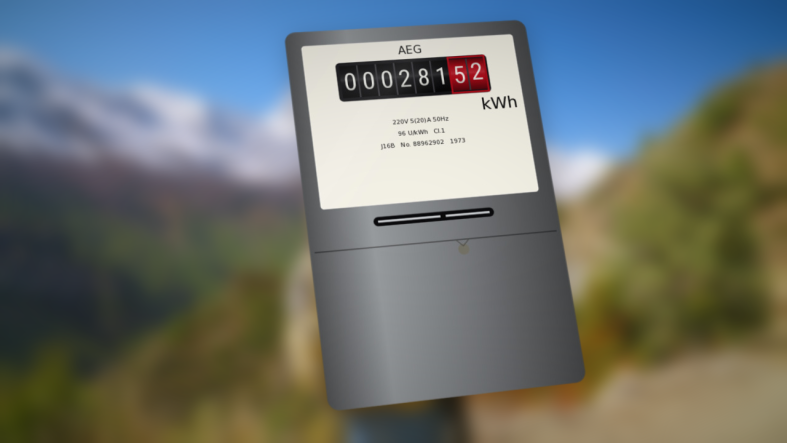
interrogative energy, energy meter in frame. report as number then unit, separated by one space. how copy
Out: 281.52 kWh
